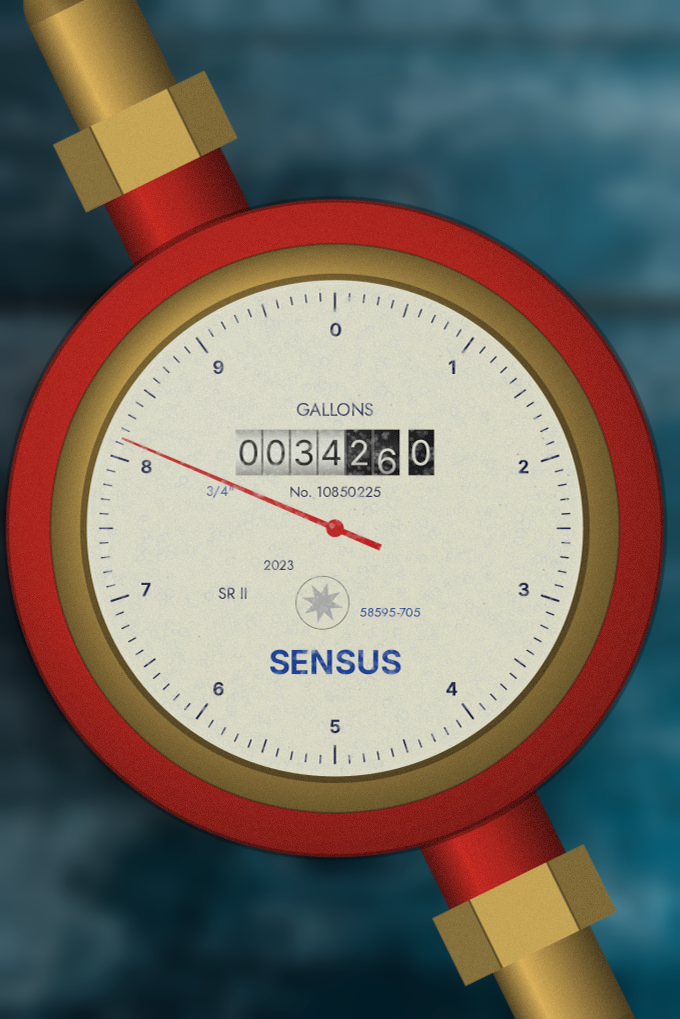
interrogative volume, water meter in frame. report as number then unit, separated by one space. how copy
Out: 34258.1 gal
